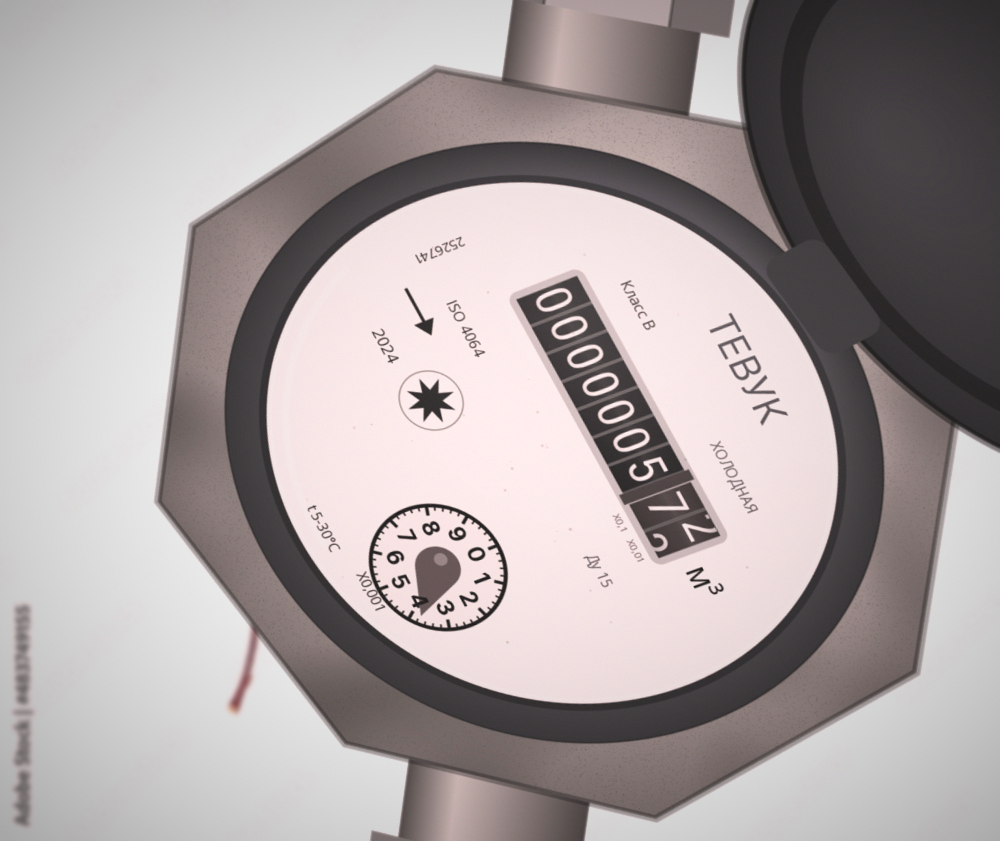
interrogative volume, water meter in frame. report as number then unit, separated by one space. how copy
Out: 5.723 m³
